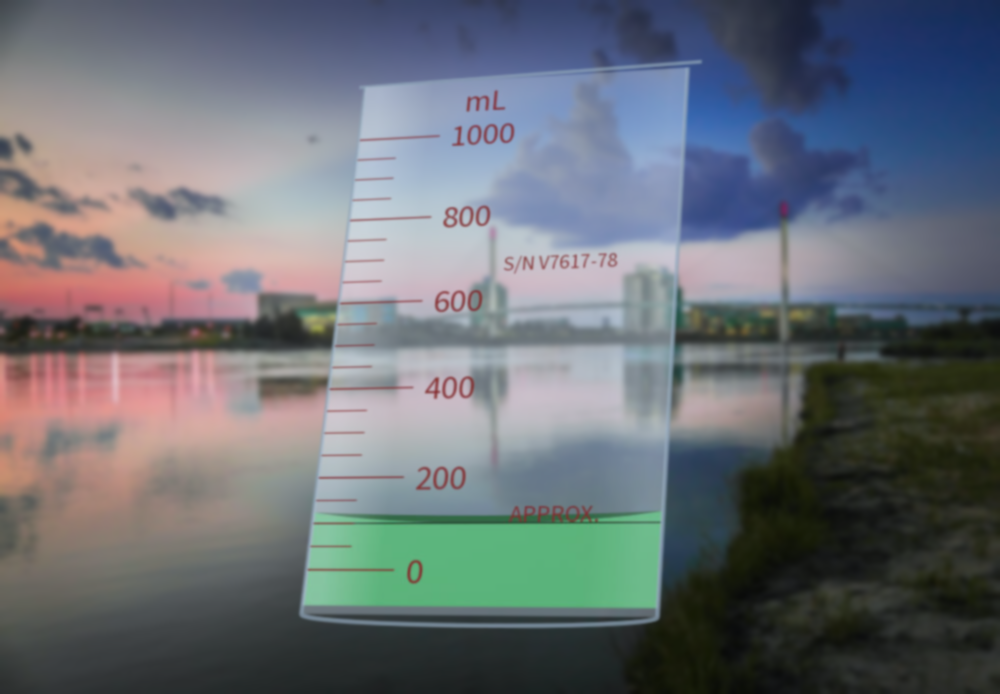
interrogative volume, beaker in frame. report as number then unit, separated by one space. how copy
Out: 100 mL
